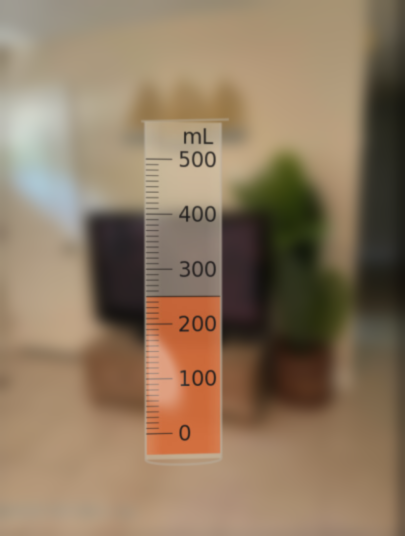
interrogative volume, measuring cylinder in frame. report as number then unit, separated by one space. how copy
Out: 250 mL
